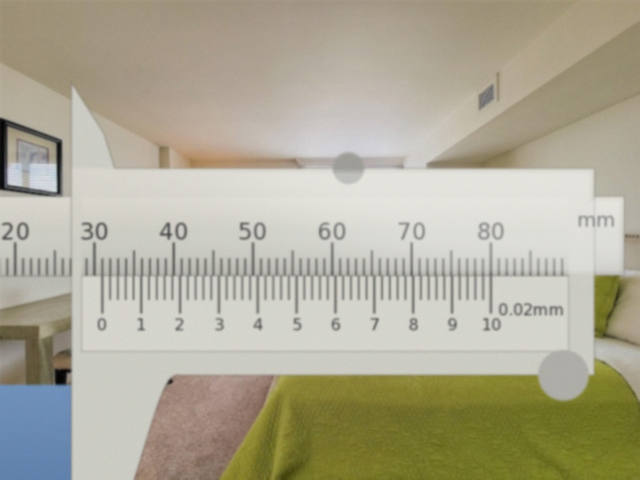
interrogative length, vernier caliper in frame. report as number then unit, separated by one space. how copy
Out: 31.0 mm
